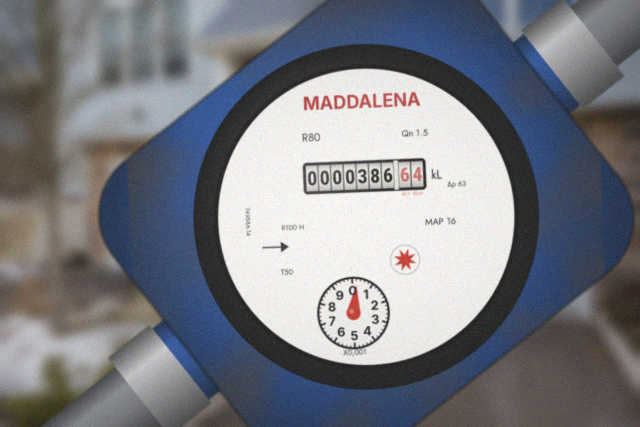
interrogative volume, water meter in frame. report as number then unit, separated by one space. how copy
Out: 386.640 kL
